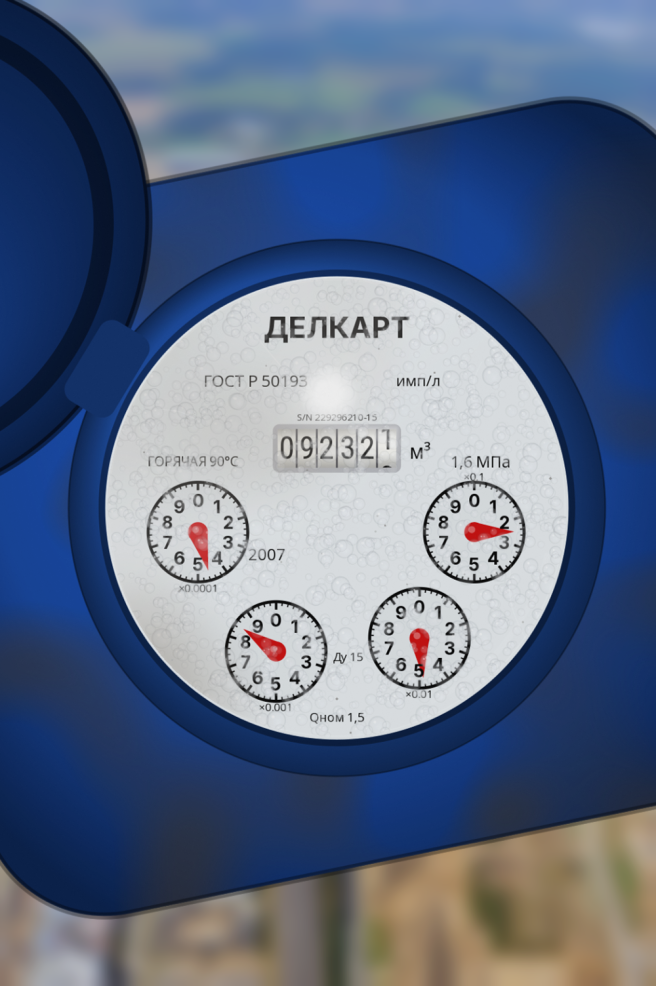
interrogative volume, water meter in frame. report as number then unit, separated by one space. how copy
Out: 92321.2484 m³
